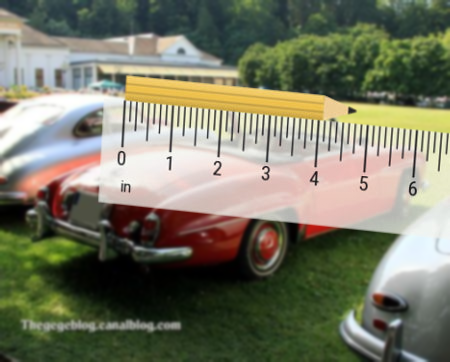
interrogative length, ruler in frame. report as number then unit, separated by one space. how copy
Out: 4.75 in
